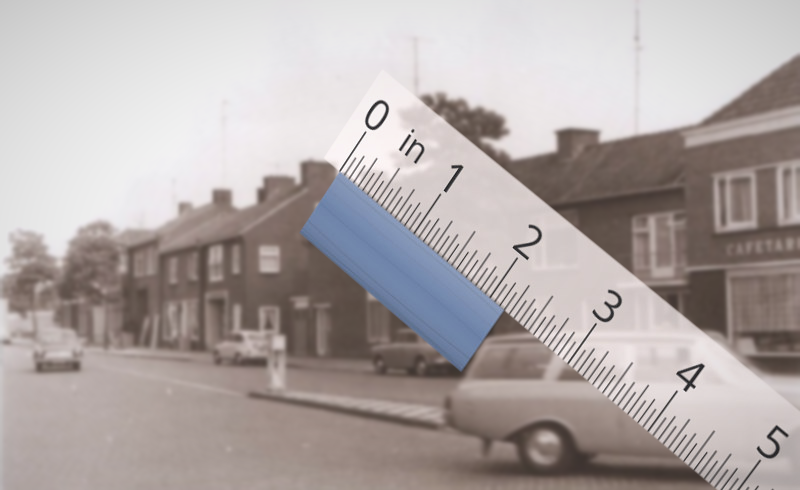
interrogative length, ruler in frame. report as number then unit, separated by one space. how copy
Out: 2.1875 in
